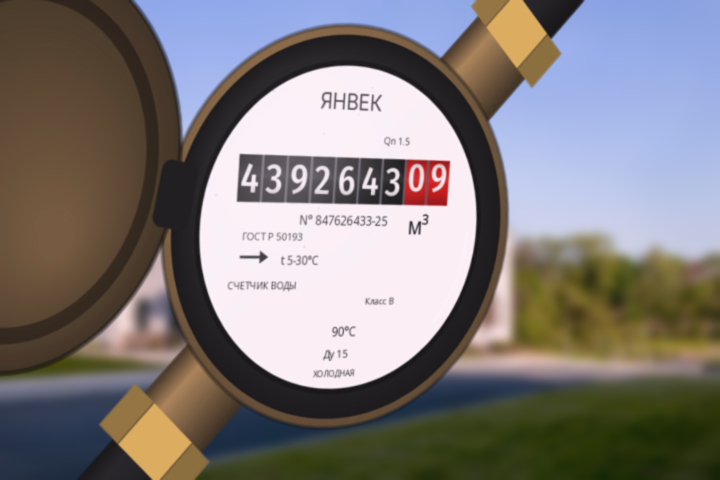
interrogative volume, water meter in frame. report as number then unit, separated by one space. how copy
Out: 4392643.09 m³
